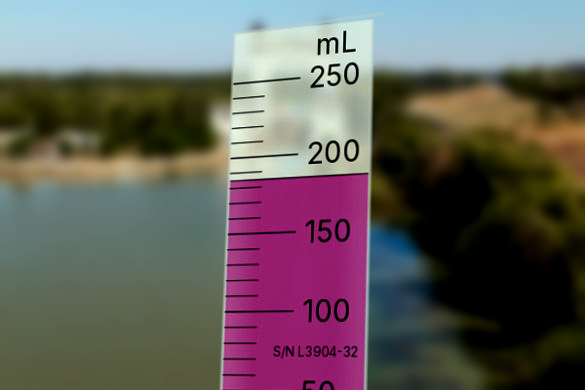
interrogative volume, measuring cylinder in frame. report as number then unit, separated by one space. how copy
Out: 185 mL
